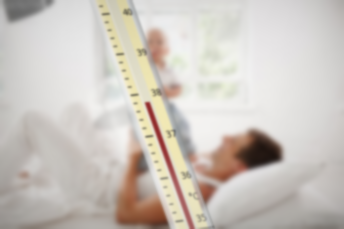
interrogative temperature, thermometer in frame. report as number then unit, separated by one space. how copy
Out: 37.8 °C
